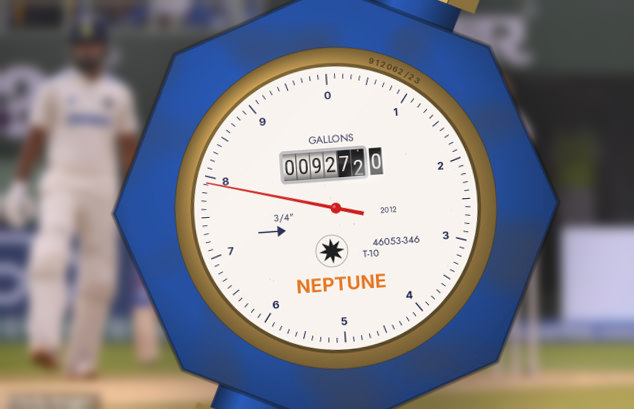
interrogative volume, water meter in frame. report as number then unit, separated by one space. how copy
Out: 92717.9 gal
